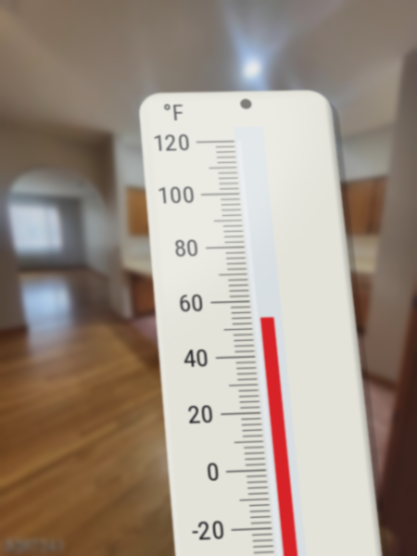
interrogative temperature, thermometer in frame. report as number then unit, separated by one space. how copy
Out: 54 °F
